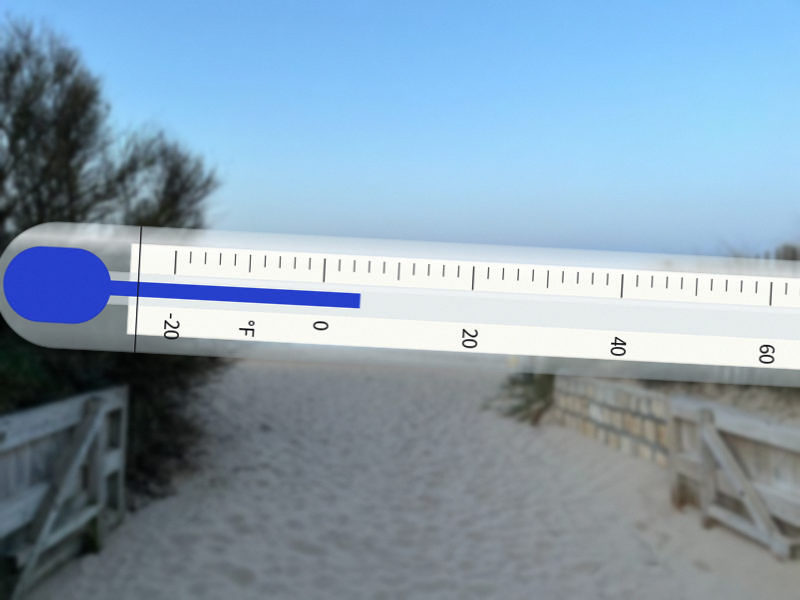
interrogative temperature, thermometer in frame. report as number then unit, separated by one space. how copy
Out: 5 °F
